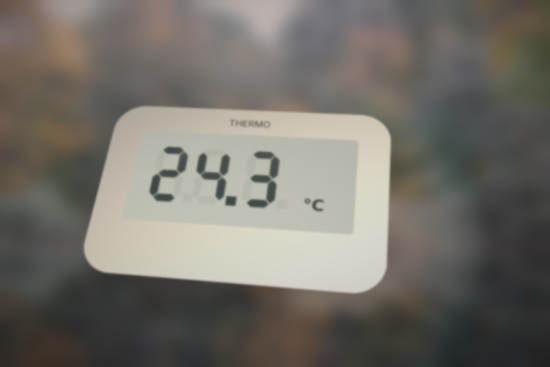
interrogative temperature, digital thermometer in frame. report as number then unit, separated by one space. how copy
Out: 24.3 °C
